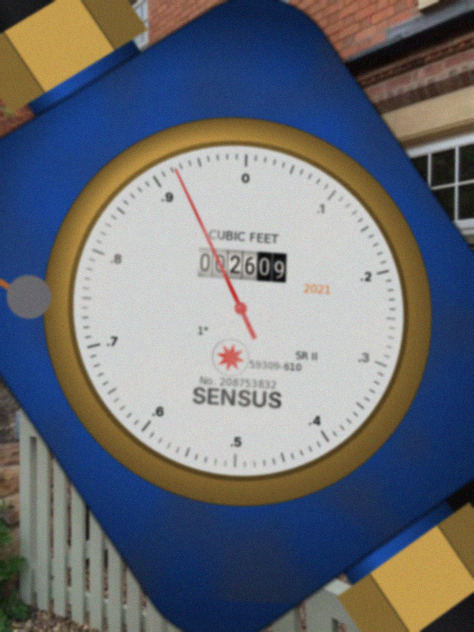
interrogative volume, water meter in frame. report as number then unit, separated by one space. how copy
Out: 2608.92 ft³
